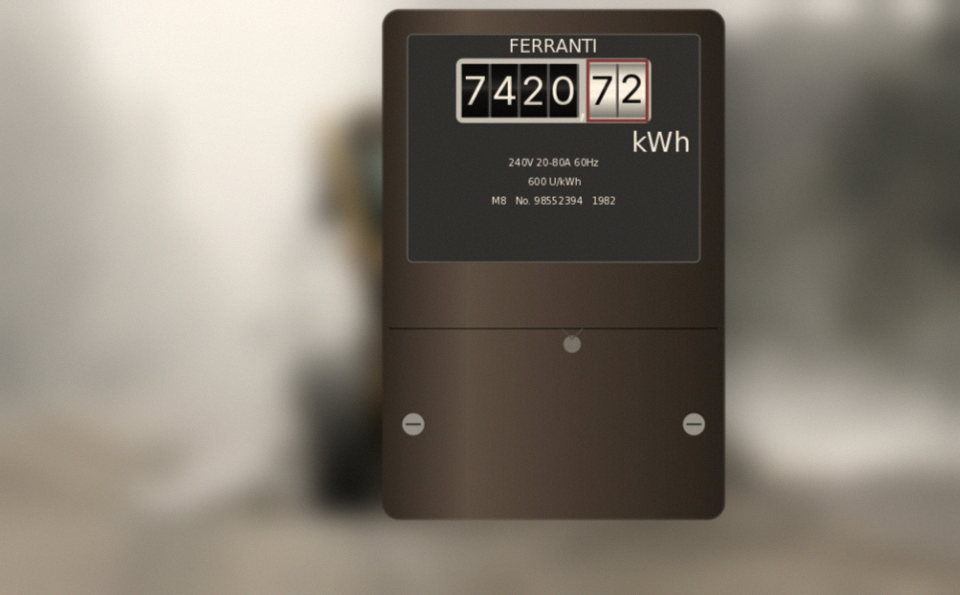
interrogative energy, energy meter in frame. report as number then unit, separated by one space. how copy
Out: 7420.72 kWh
